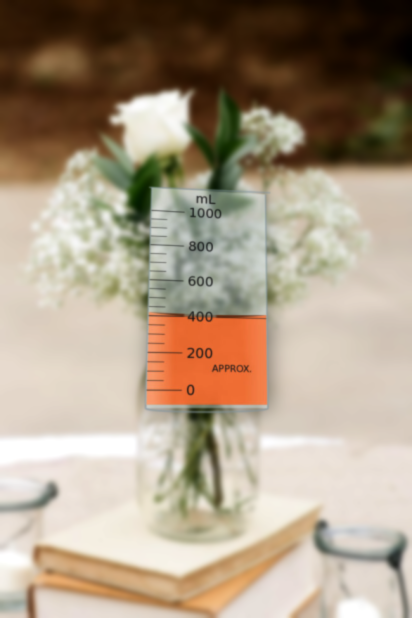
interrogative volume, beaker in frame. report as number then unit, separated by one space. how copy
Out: 400 mL
